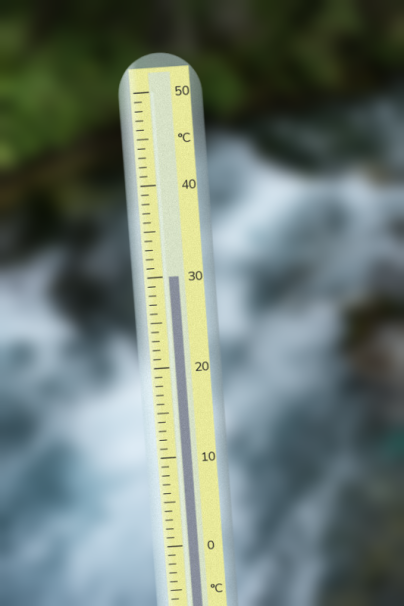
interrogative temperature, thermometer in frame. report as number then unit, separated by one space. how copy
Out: 30 °C
